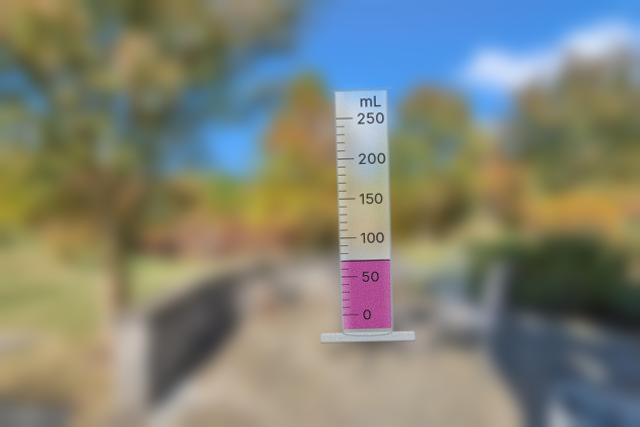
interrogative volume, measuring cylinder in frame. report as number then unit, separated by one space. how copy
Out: 70 mL
